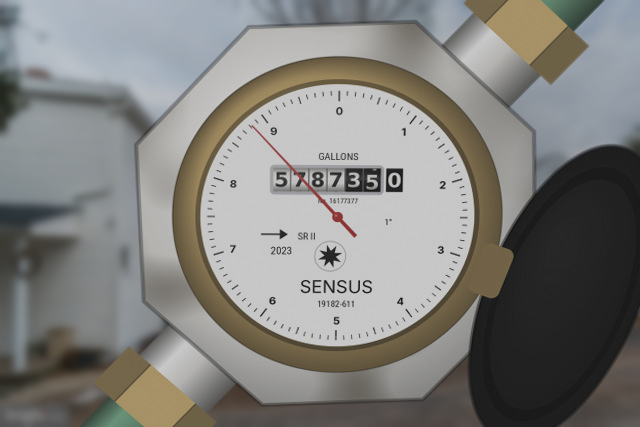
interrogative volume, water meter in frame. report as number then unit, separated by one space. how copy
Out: 5787348.8 gal
